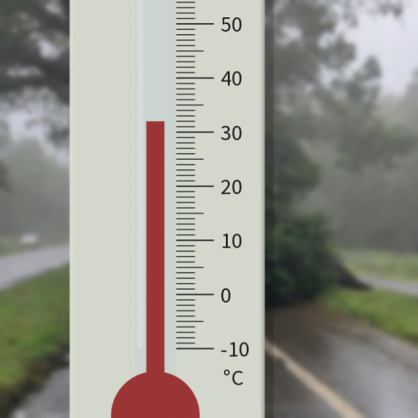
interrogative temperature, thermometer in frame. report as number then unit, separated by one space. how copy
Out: 32 °C
